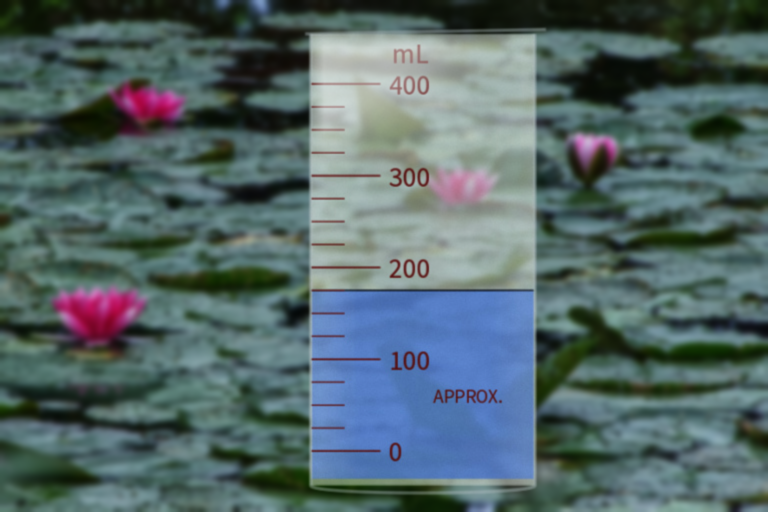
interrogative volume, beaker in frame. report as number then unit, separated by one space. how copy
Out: 175 mL
